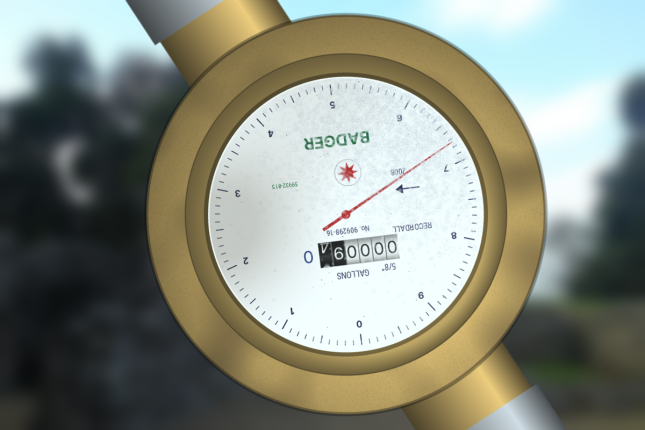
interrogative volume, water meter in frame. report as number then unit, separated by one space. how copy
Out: 936.7 gal
